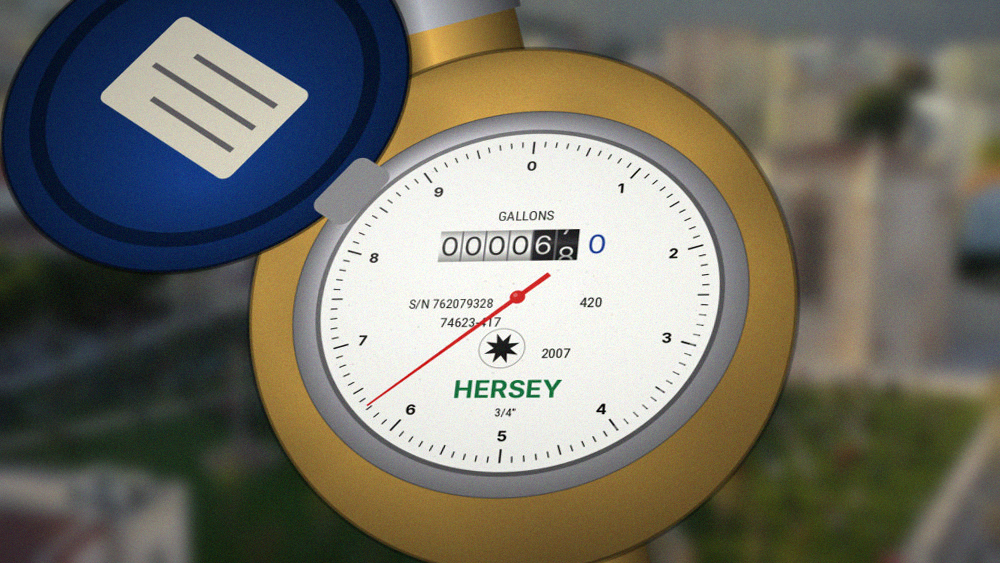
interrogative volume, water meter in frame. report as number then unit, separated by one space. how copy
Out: 676.3 gal
